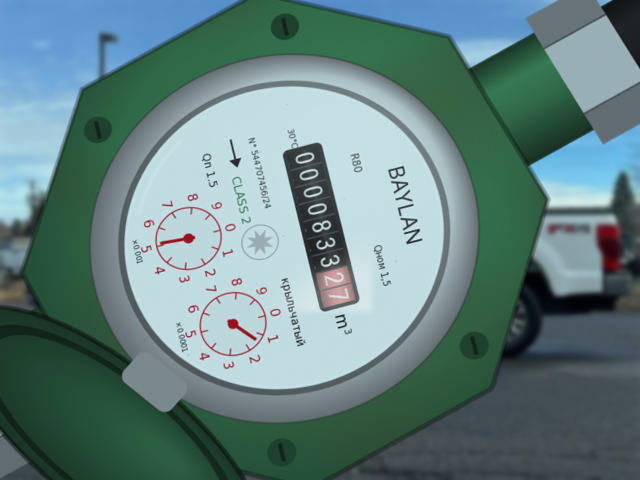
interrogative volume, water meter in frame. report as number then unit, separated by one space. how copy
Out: 833.2751 m³
